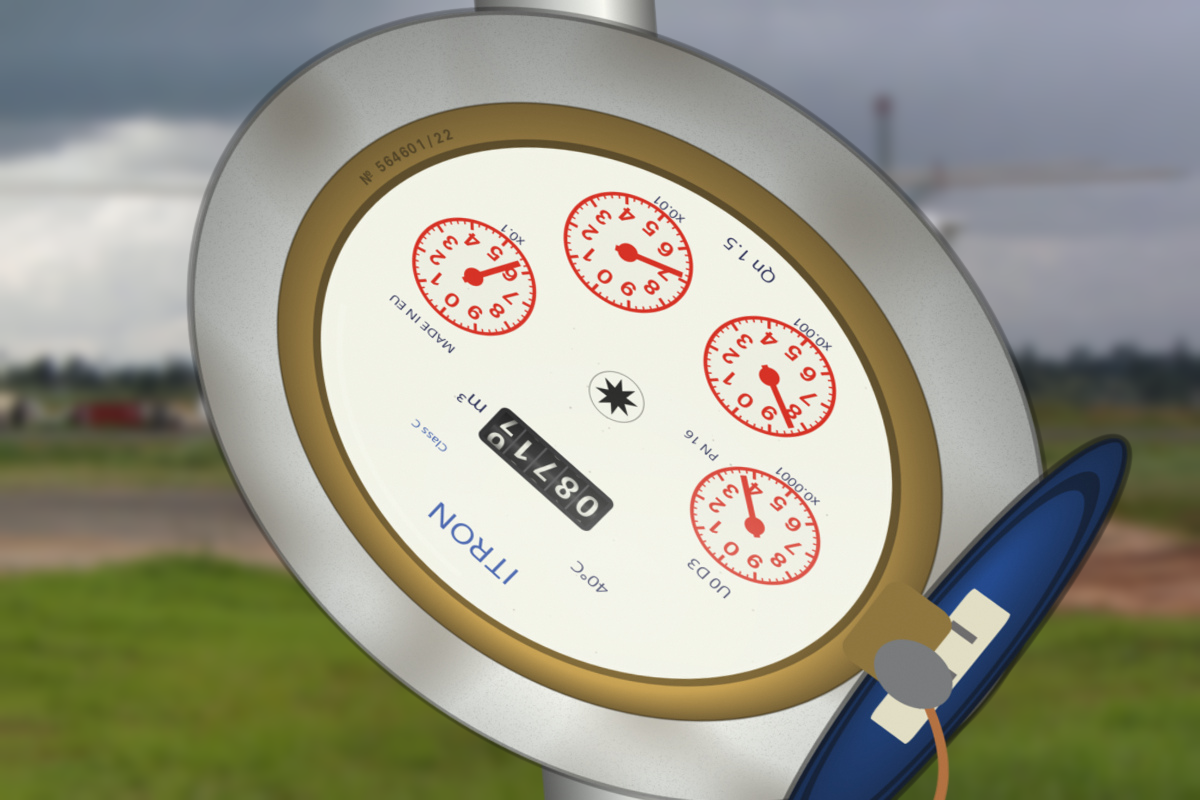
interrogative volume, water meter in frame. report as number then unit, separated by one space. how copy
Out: 8716.5683 m³
